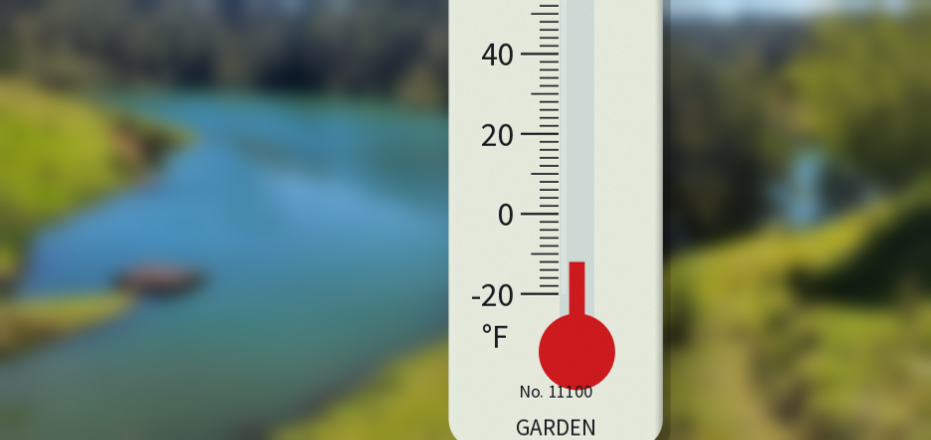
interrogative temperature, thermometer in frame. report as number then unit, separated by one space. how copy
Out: -12 °F
